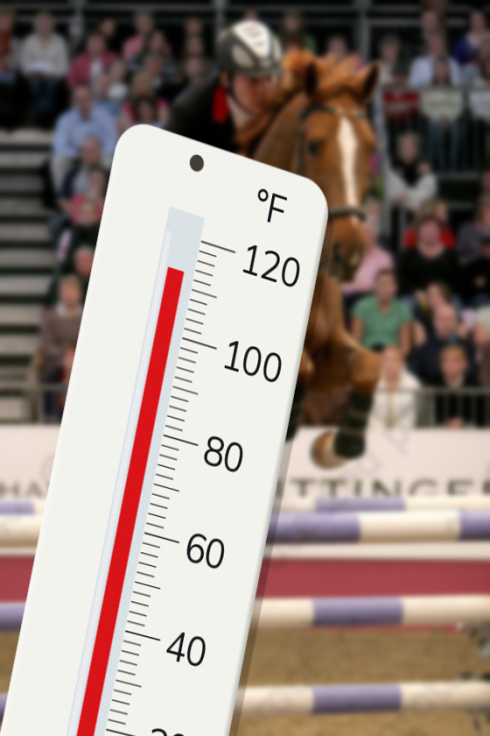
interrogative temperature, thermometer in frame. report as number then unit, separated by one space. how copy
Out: 113 °F
